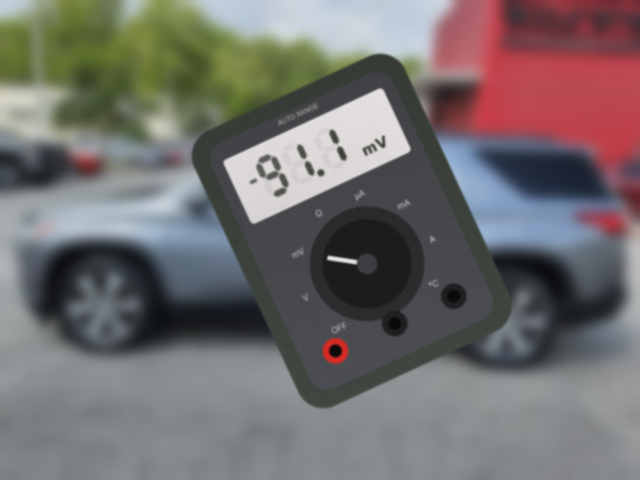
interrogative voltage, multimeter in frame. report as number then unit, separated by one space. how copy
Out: -91.1 mV
